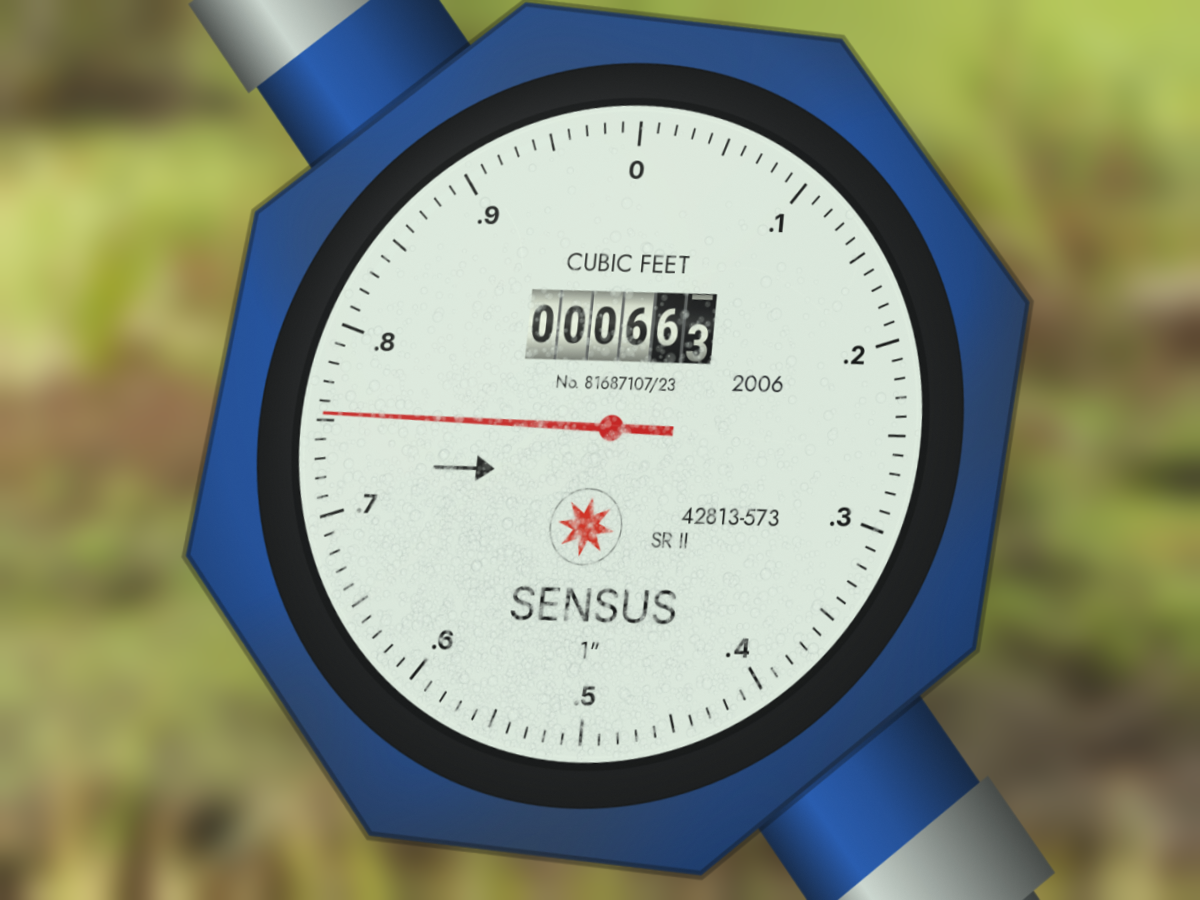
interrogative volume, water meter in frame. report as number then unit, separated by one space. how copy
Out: 662.75 ft³
